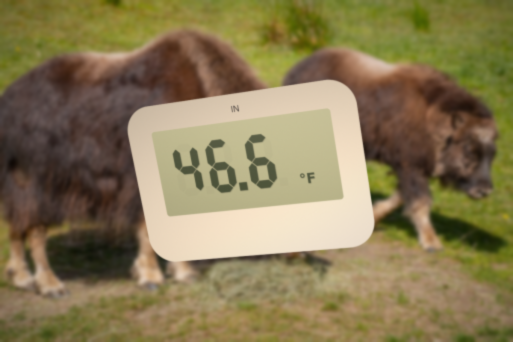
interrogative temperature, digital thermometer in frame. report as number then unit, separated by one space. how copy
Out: 46.6 °F
